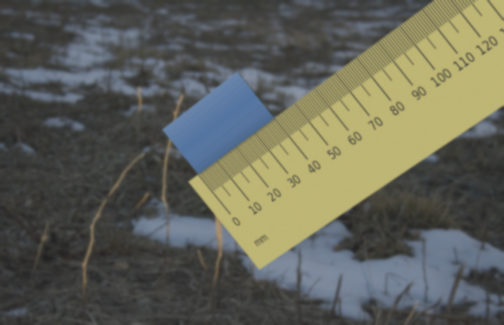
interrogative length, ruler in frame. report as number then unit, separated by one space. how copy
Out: 40 mm
